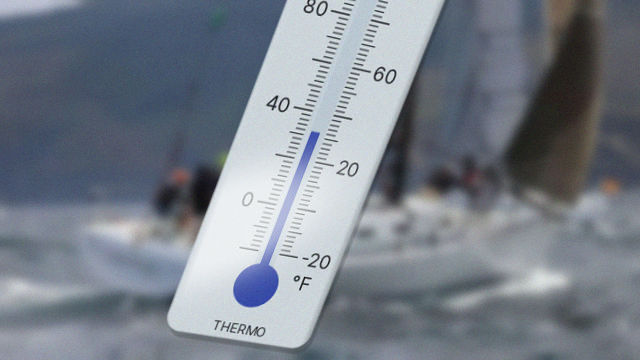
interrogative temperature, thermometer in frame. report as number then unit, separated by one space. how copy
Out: 32 °F
